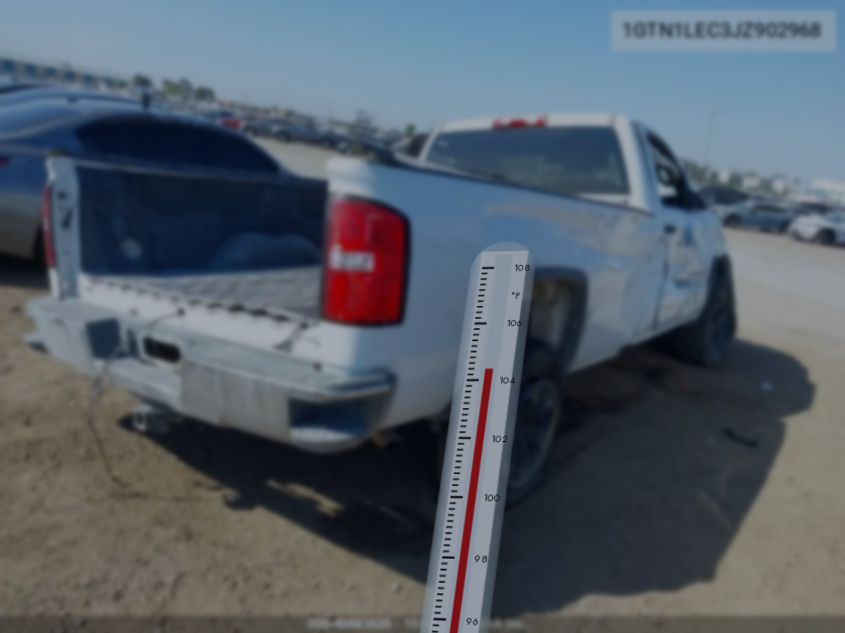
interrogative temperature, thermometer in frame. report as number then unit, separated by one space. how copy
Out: 104.4 °F
